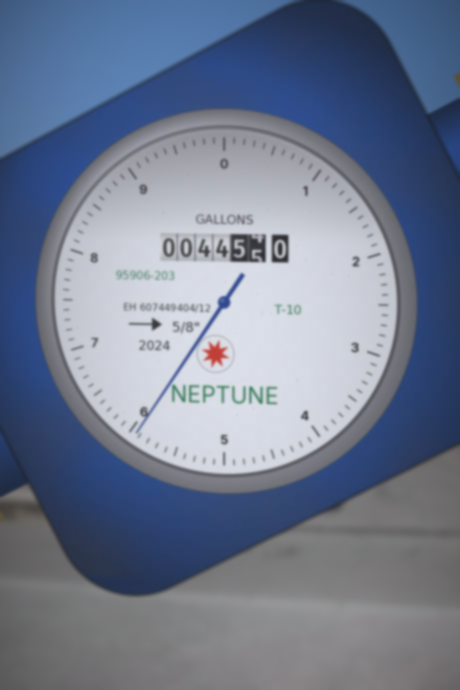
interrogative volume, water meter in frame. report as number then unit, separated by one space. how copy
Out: 44545.9 gal
